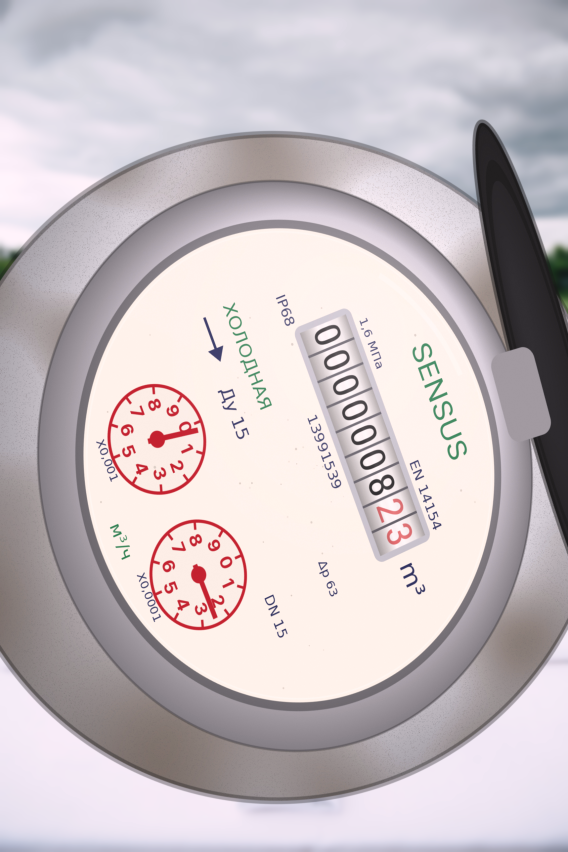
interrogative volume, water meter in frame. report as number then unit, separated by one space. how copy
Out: 8.2302 m³
